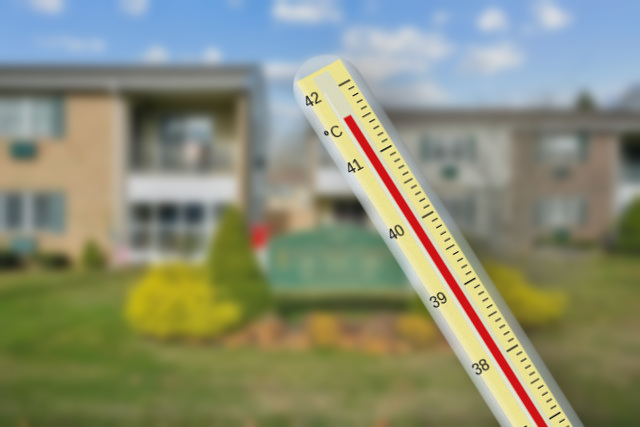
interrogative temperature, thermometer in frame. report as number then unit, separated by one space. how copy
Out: 41.6 °C
